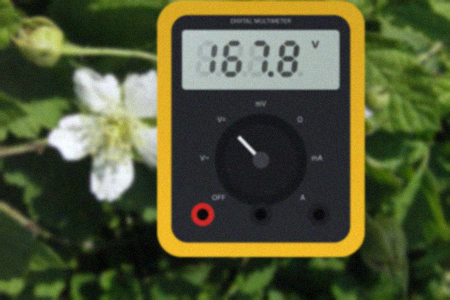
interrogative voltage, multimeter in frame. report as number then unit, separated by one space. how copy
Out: 167.8 V
